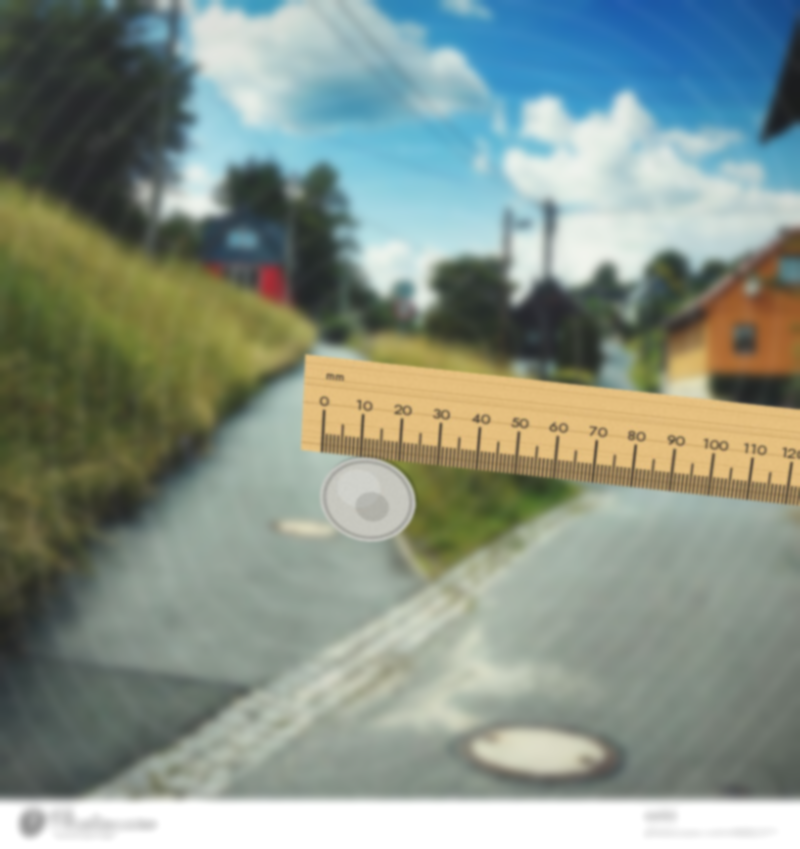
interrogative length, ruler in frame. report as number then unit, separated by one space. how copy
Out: 25 mm
